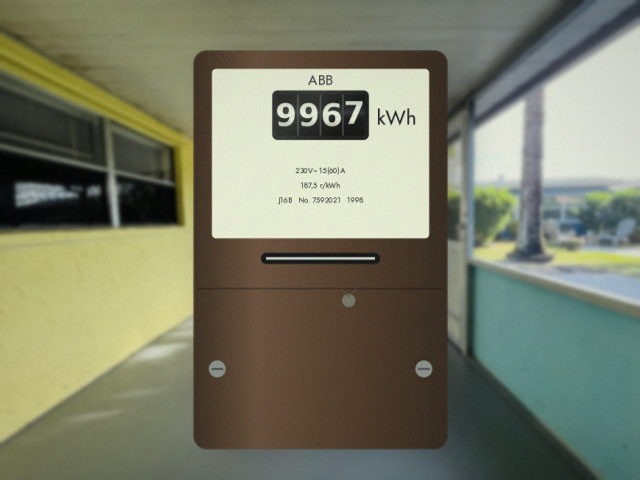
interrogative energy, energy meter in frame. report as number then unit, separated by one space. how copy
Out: 9967 kWh
